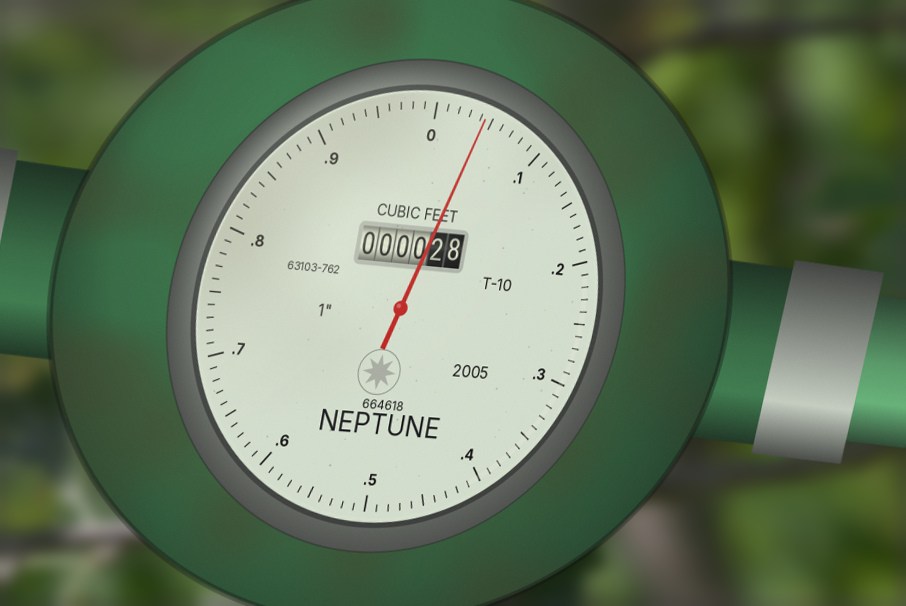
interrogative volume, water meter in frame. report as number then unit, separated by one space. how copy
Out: 28.04 ft³
